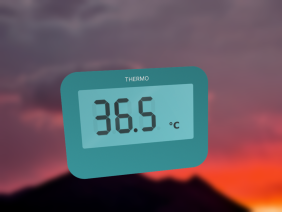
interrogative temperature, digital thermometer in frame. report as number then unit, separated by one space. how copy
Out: 36.5 °C
